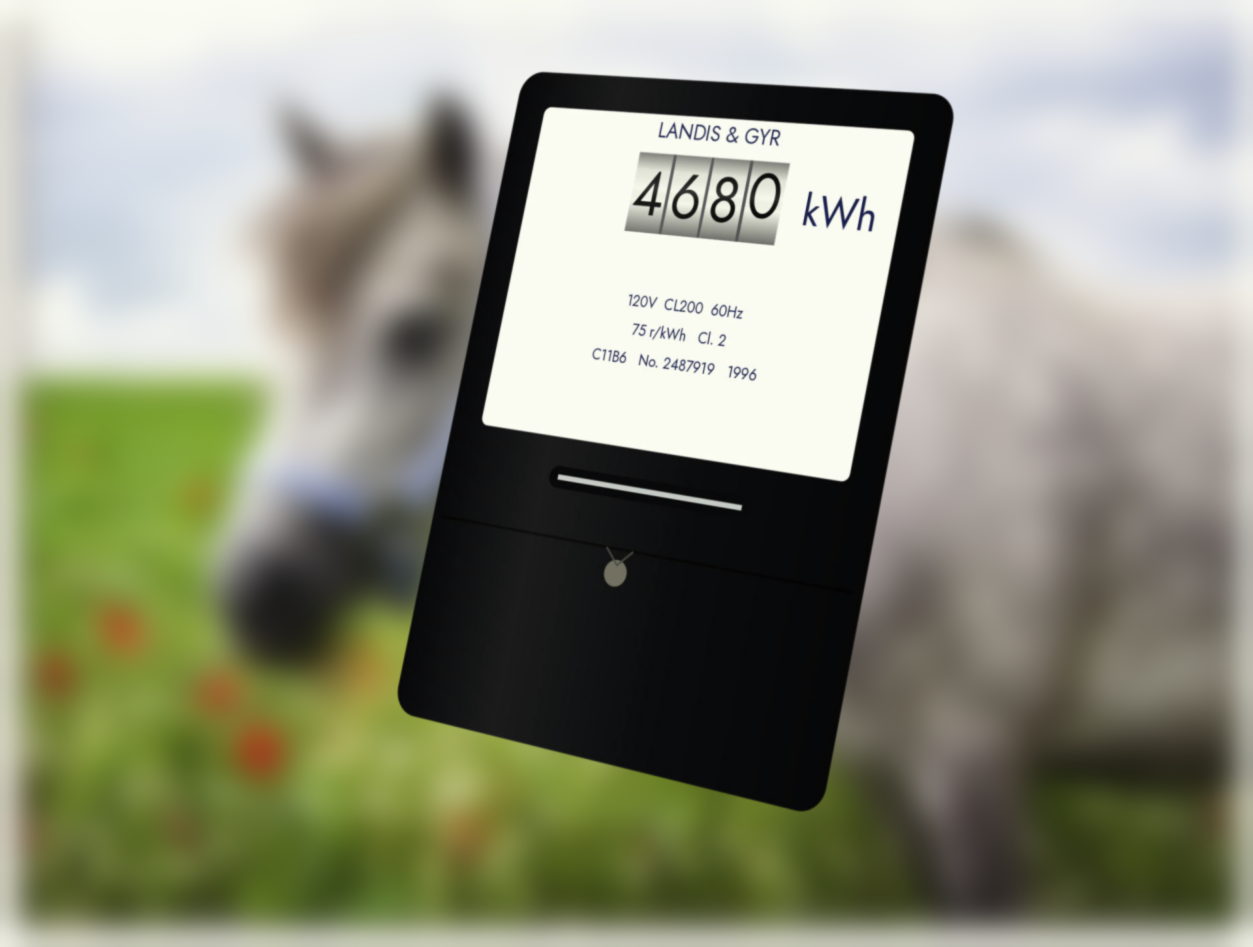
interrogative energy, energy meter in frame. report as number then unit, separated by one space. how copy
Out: 4680 kWh
